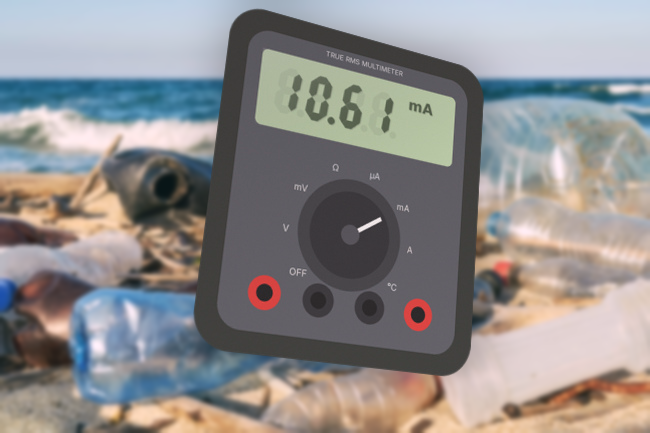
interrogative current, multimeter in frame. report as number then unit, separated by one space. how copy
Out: 10.61 mA
